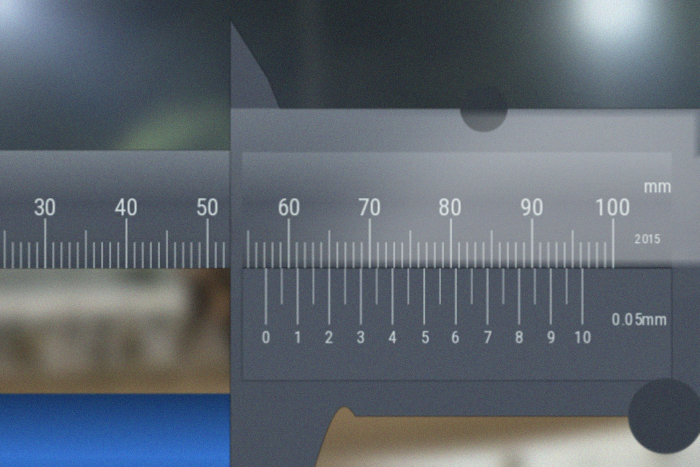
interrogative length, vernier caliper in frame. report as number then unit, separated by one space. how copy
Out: 57.2 mm
